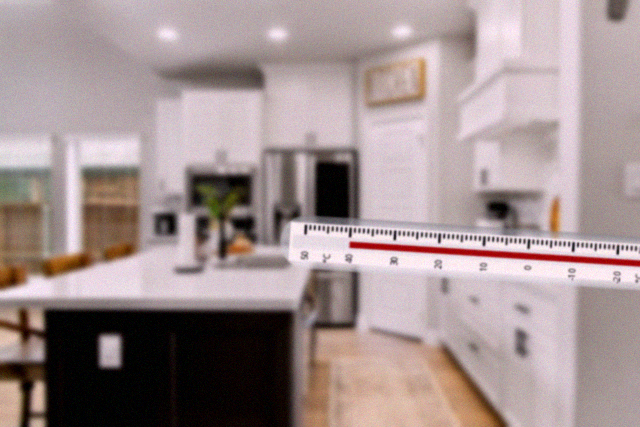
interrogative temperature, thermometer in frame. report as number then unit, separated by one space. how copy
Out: 40 °C
